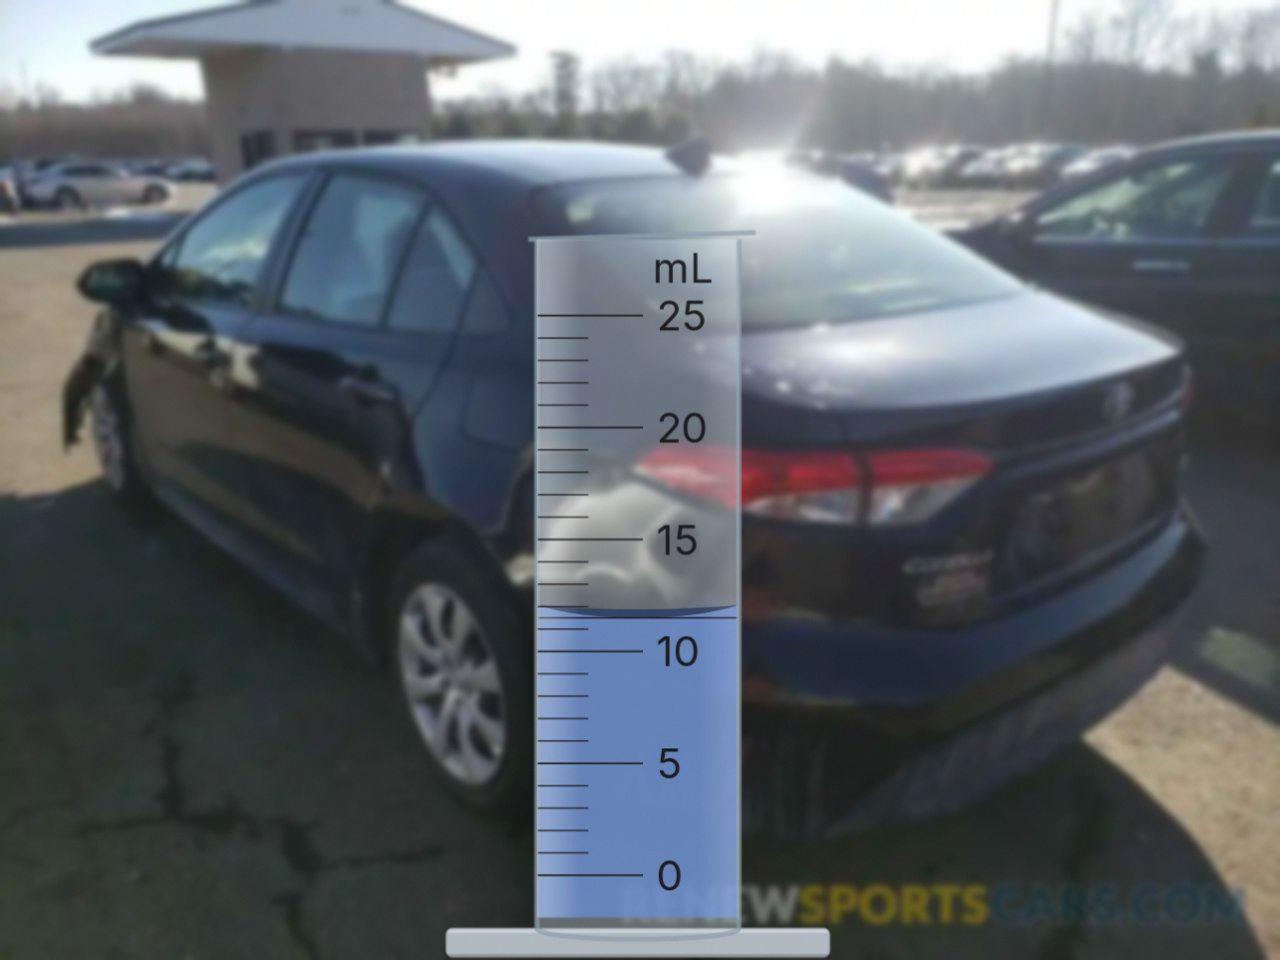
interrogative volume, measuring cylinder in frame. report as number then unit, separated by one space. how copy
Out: 11.5 mL
